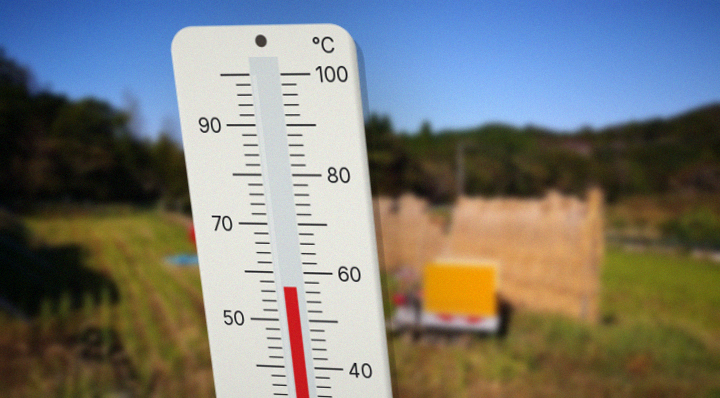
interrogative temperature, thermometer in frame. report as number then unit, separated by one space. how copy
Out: 57 °C
